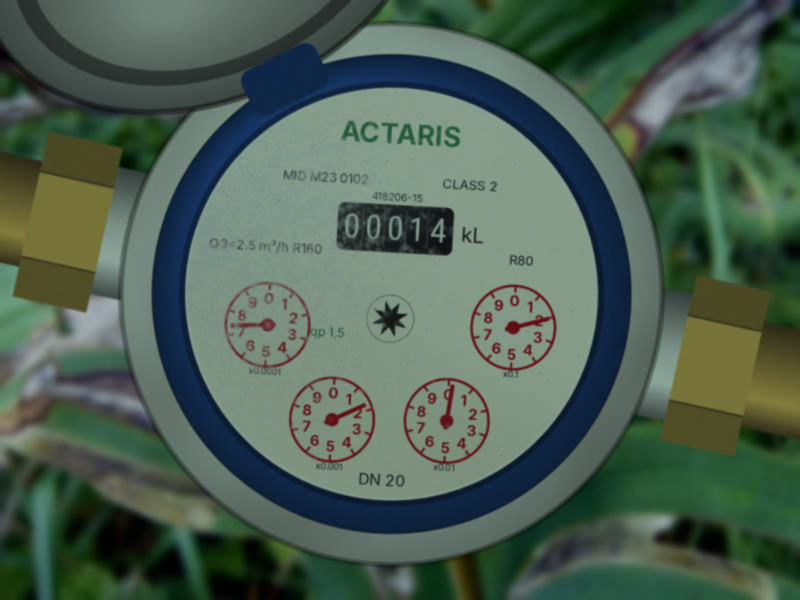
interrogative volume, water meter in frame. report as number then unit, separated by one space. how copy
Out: 14.2017 kL
